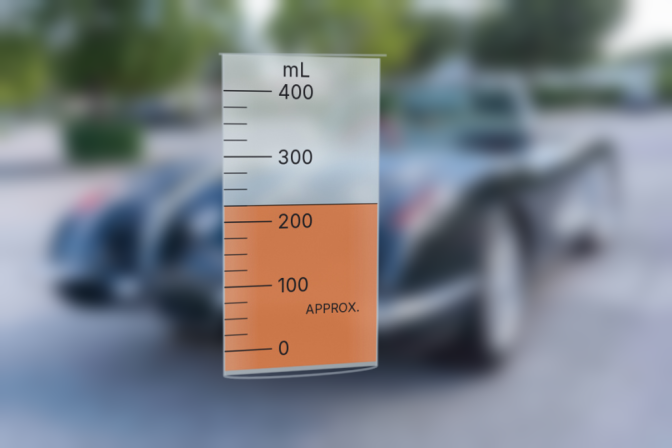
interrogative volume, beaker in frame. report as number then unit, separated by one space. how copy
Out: 225 mL
